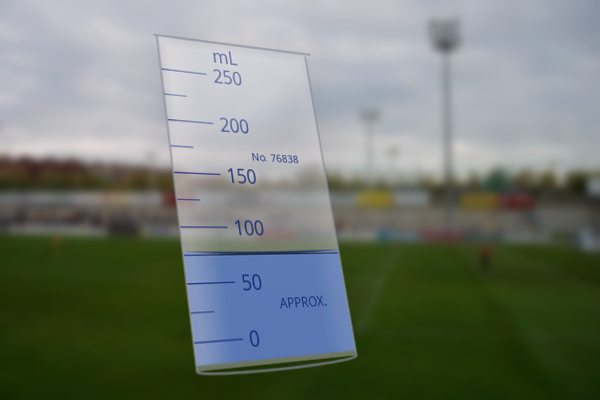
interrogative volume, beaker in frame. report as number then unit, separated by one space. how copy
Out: 75 mL
